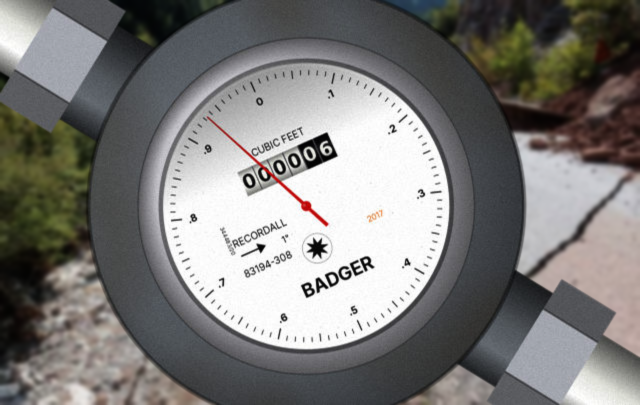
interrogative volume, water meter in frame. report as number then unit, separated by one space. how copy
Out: 5.93 ft³
